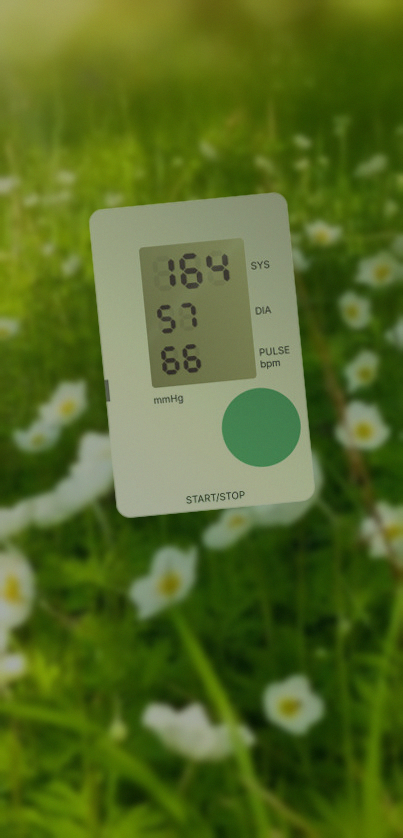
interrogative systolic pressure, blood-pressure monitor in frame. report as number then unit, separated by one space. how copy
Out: 164 mmHg
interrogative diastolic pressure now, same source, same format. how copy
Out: 57 mmHg
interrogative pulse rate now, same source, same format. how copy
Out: 66 bpm
